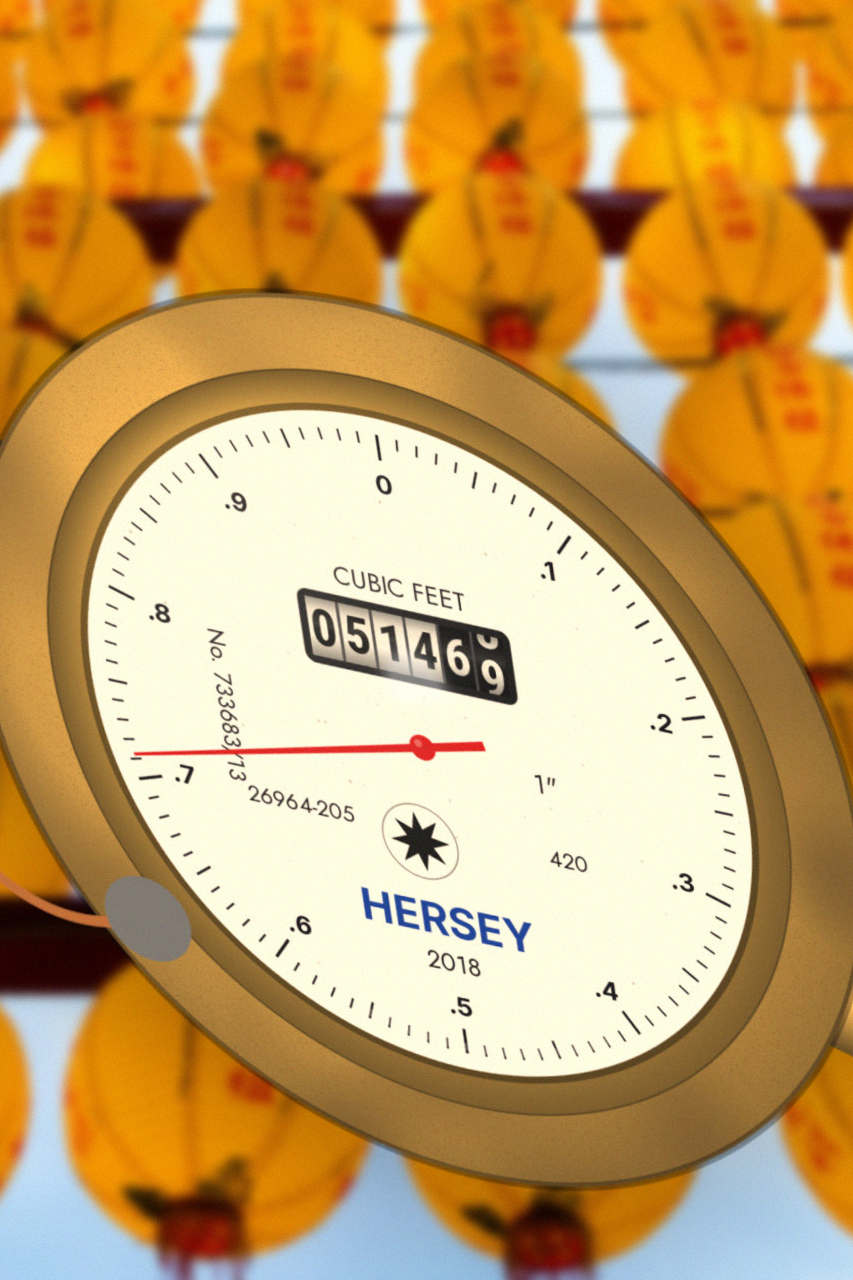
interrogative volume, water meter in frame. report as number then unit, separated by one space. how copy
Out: 51468.71 ft³
